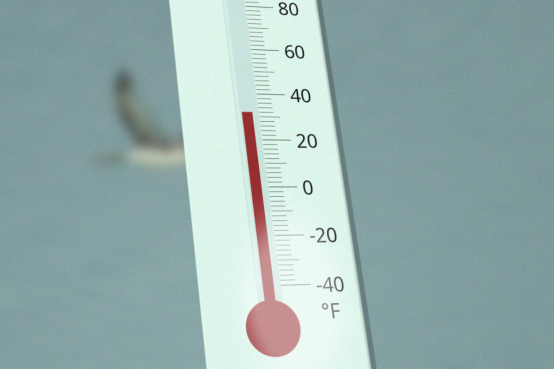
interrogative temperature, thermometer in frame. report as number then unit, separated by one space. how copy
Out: 32 °F
